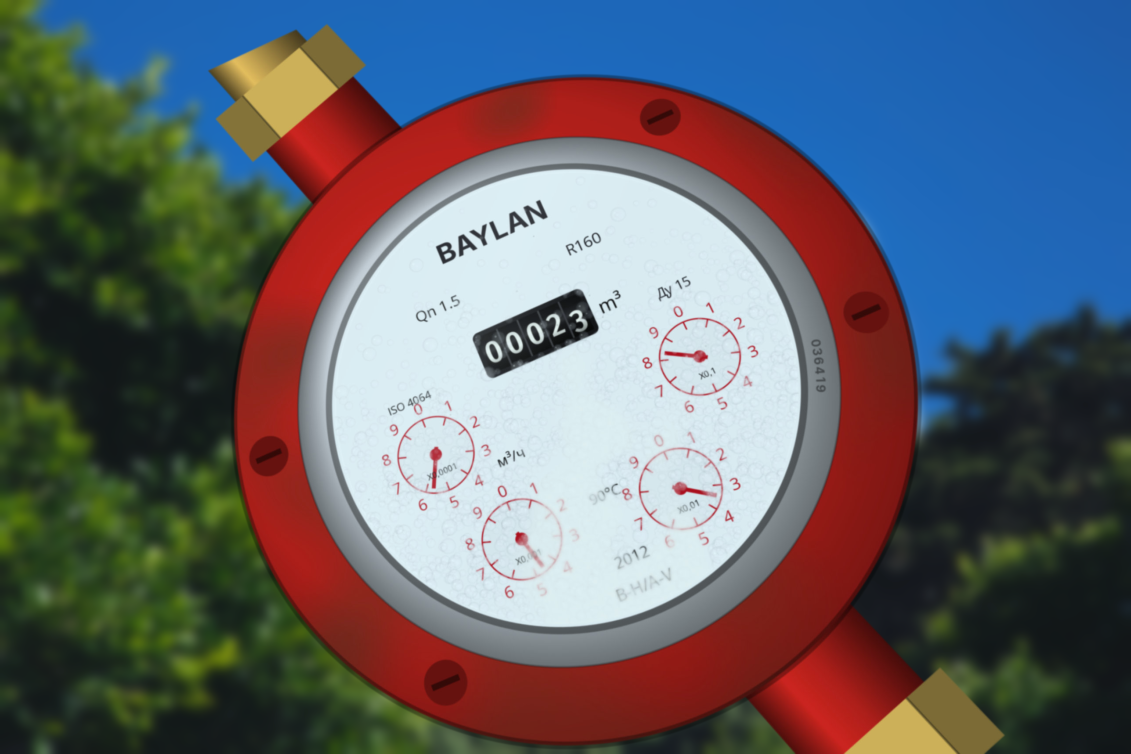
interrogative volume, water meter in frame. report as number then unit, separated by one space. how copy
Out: 22.8345 m³
